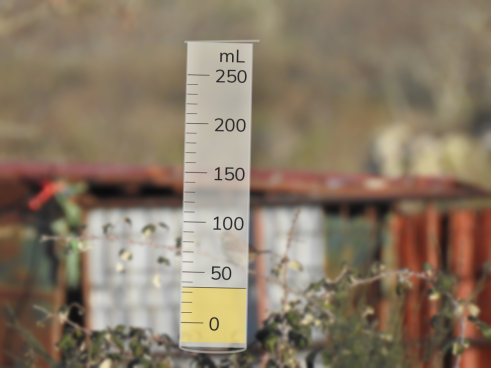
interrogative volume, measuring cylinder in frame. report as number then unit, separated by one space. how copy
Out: 35 mL
